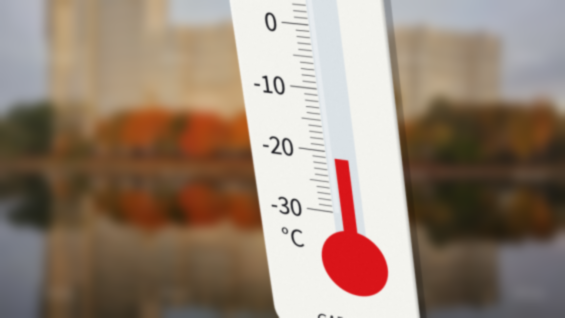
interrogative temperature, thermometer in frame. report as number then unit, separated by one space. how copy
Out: -21 °C
